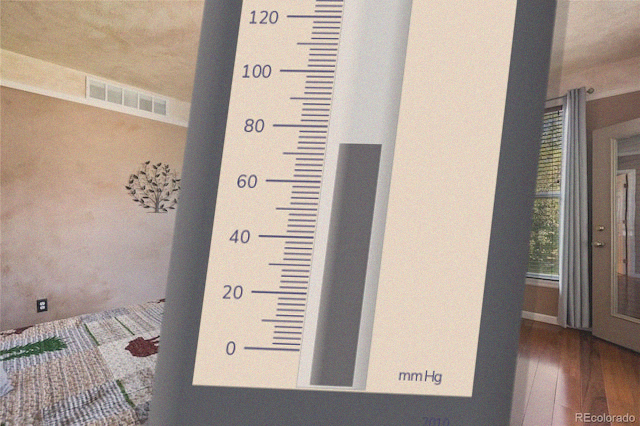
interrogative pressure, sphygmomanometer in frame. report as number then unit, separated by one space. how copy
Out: 74 mmHg
